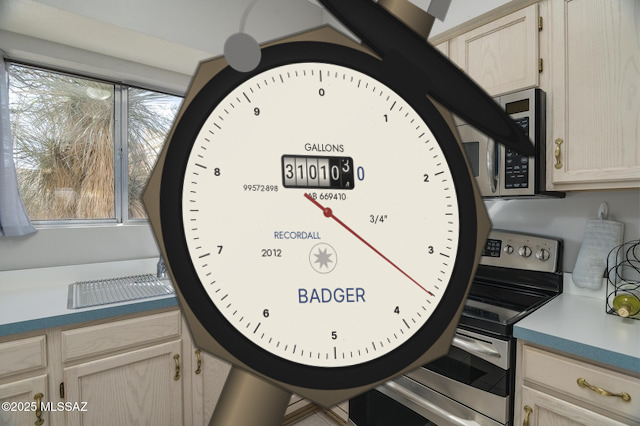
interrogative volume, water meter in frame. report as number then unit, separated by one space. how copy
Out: 3101033.5 gal
